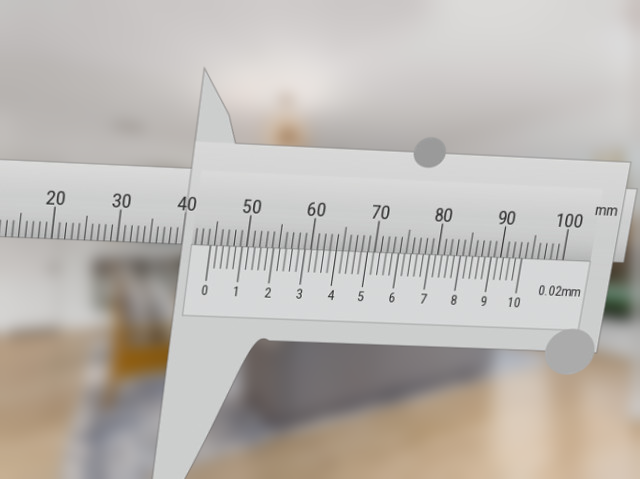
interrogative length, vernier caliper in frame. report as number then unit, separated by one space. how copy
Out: 44.4 mm
